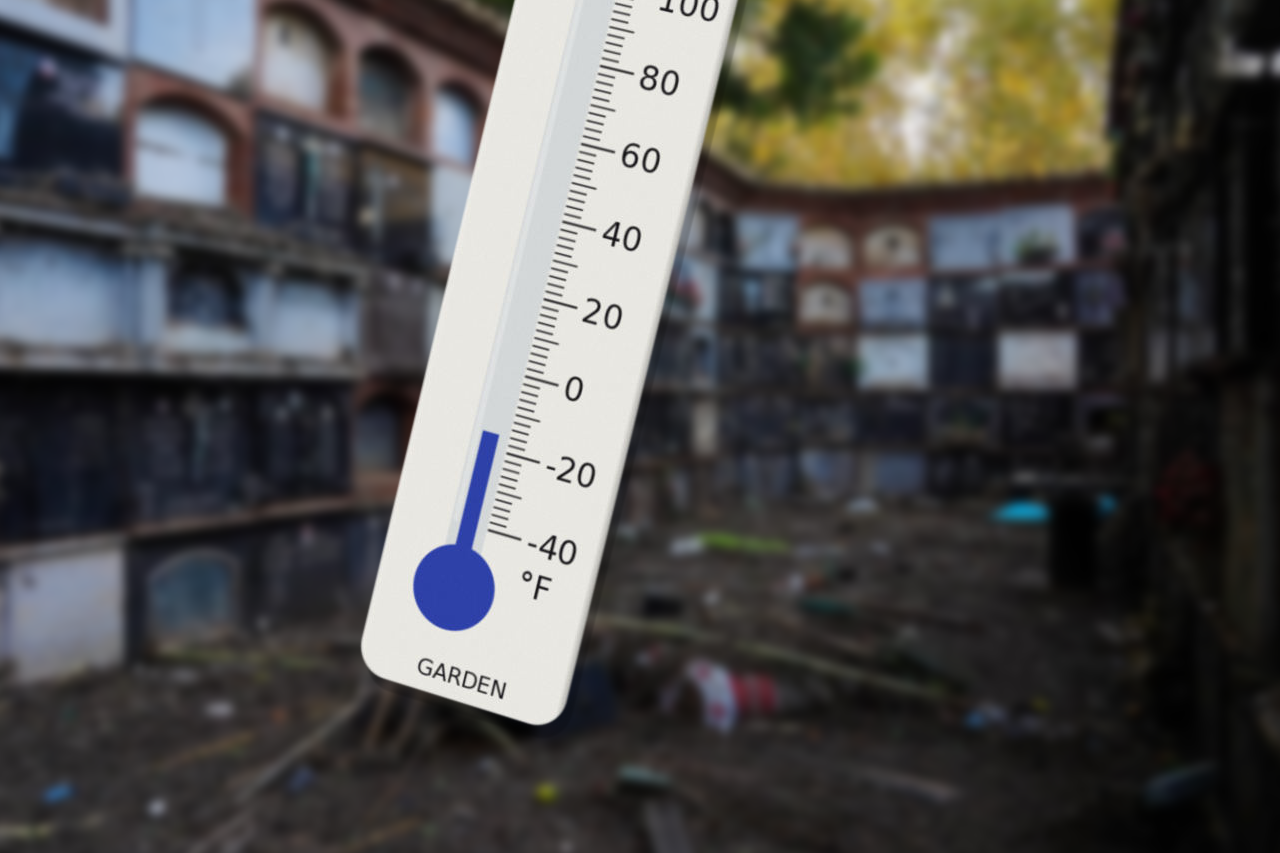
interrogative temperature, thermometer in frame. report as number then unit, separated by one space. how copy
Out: -16 °F
